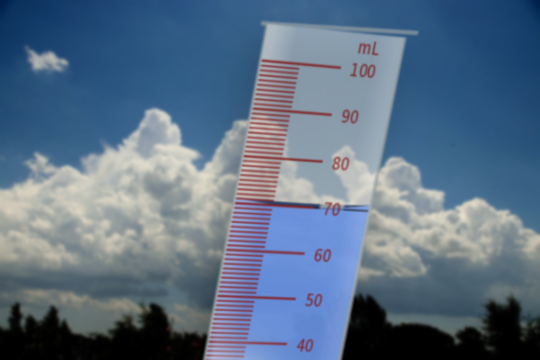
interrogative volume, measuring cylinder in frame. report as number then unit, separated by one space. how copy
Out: 70 mL
